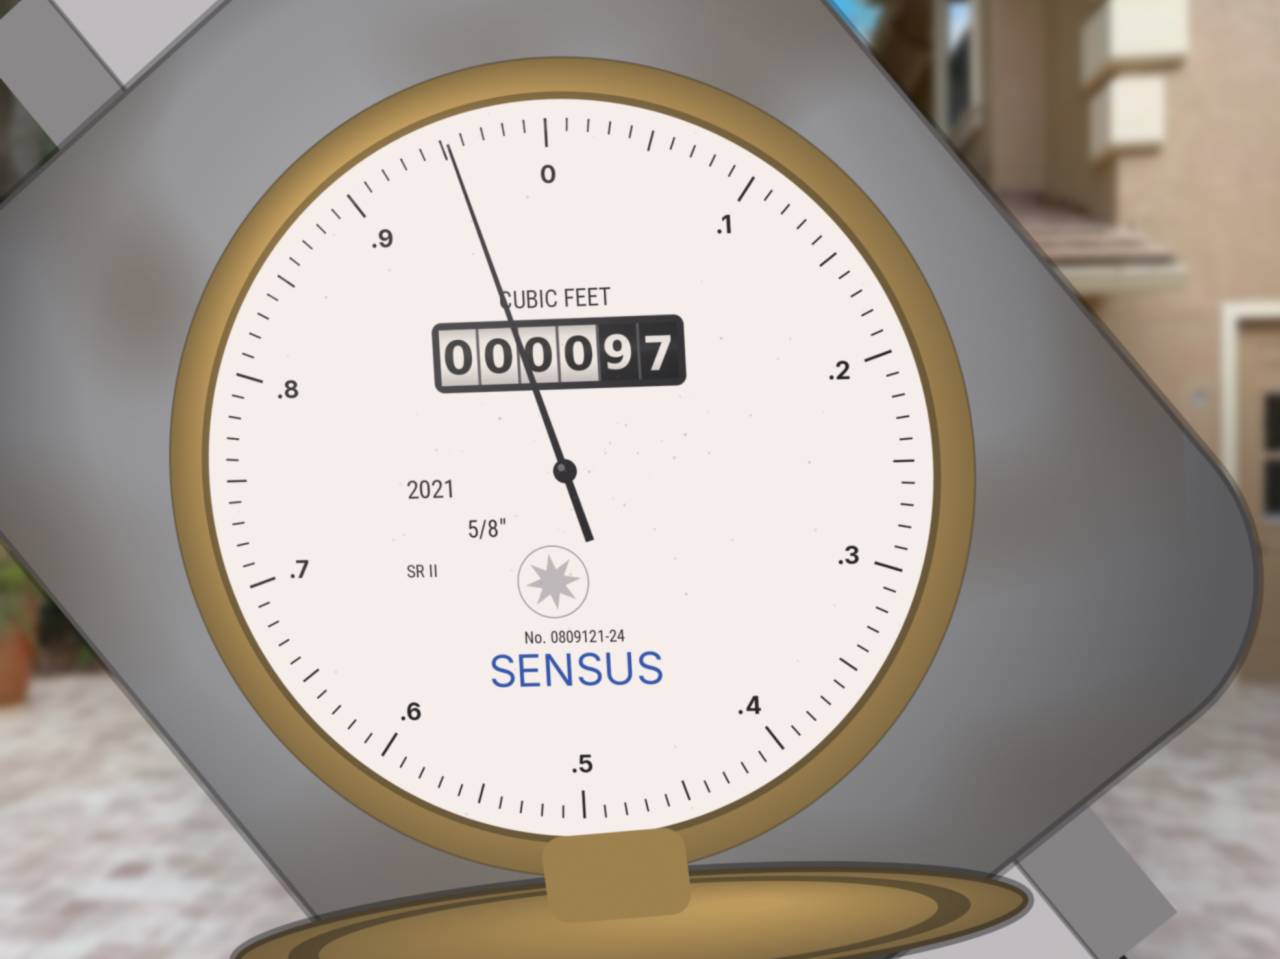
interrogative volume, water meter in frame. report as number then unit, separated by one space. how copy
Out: 96.95 ft³
